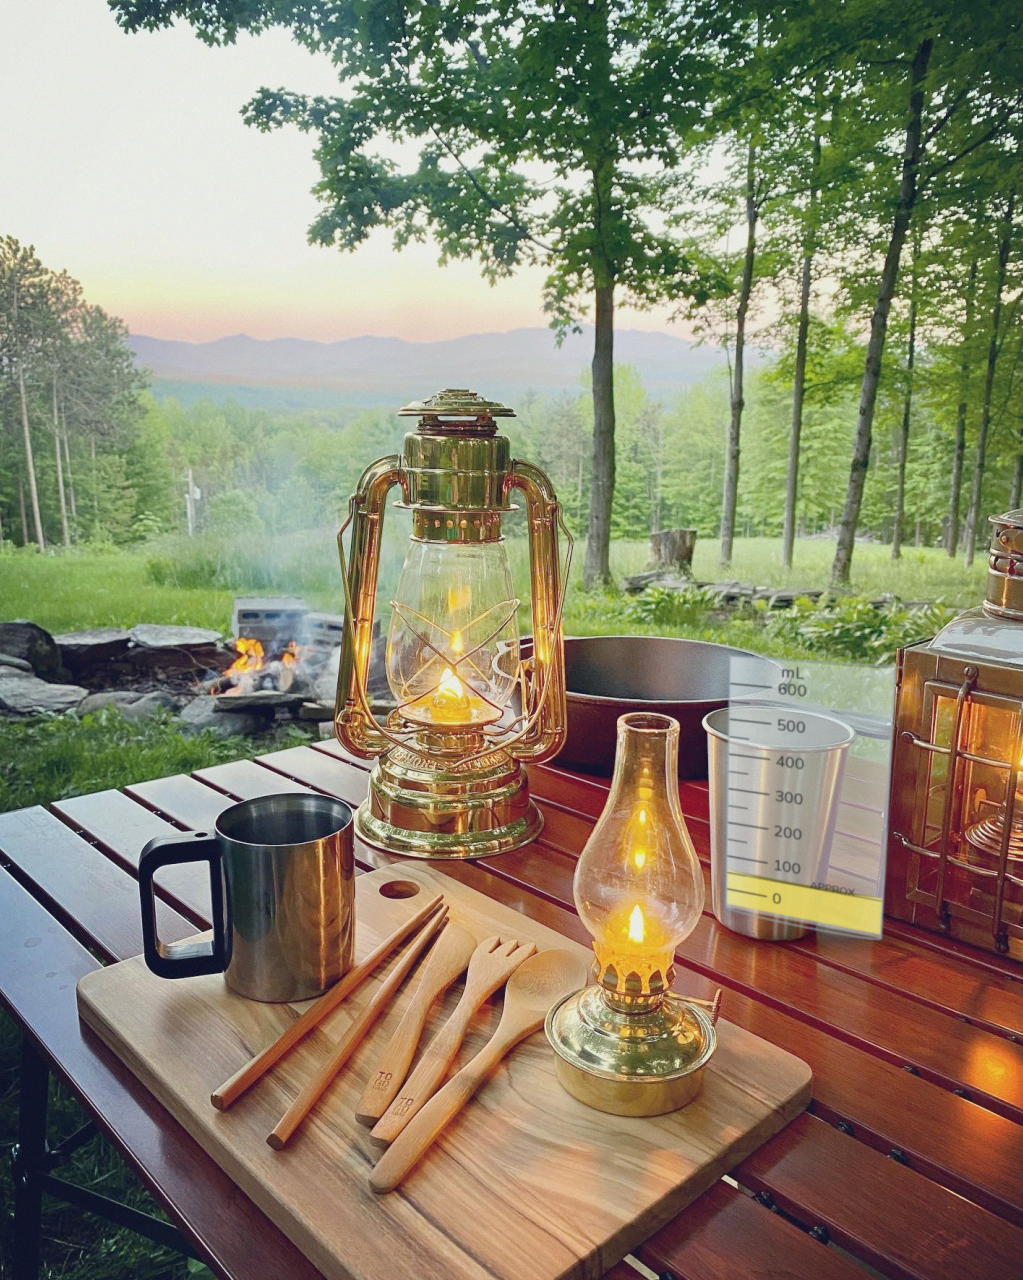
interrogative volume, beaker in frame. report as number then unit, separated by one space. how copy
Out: 50 mL
